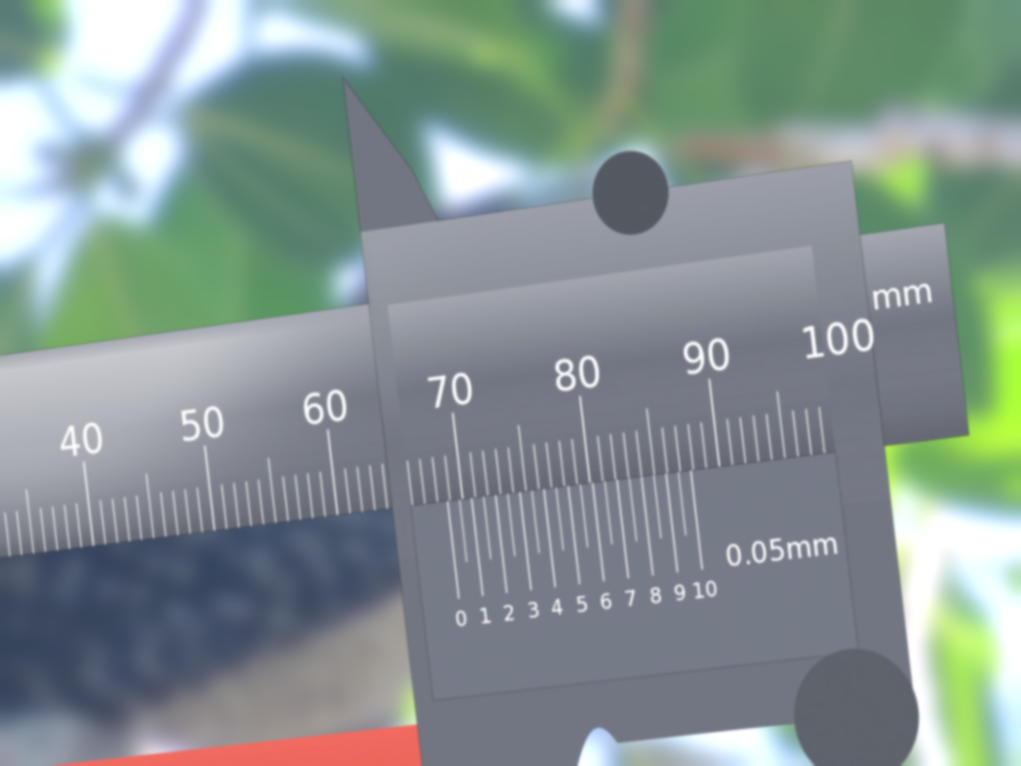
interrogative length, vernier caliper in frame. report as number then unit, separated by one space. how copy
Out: 68.8 mm
